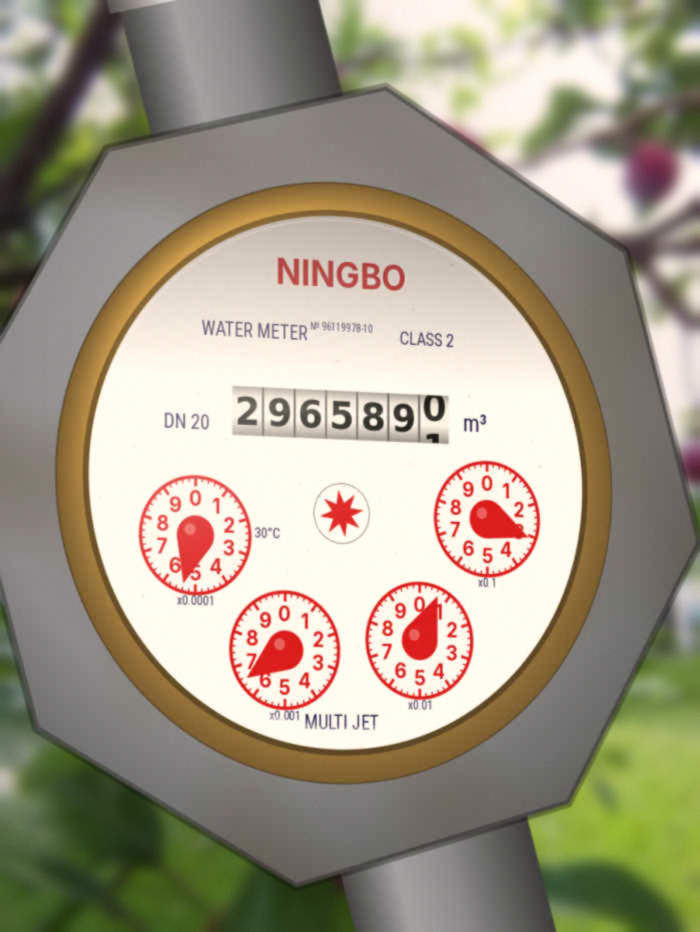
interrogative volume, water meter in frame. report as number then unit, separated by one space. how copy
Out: 2965890.3065 m³
